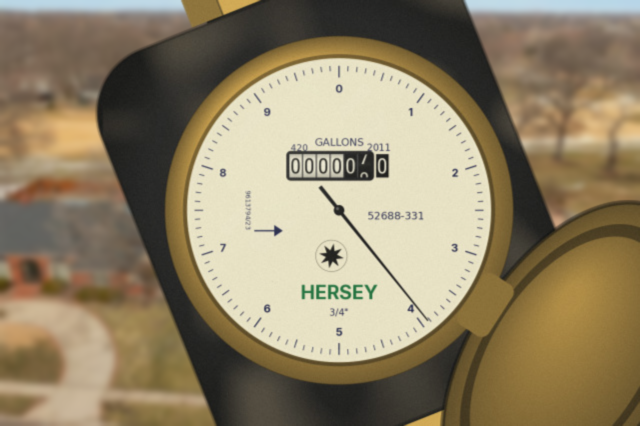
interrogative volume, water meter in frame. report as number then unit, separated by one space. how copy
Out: 73.9 gal
